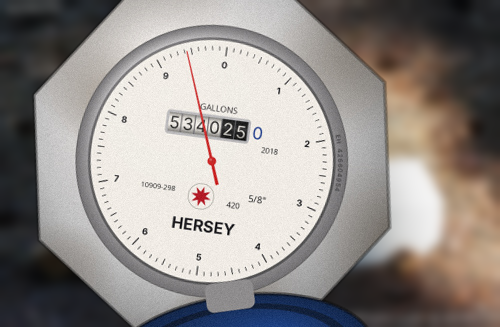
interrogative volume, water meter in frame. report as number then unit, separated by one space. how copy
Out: 5340249.4 gal
